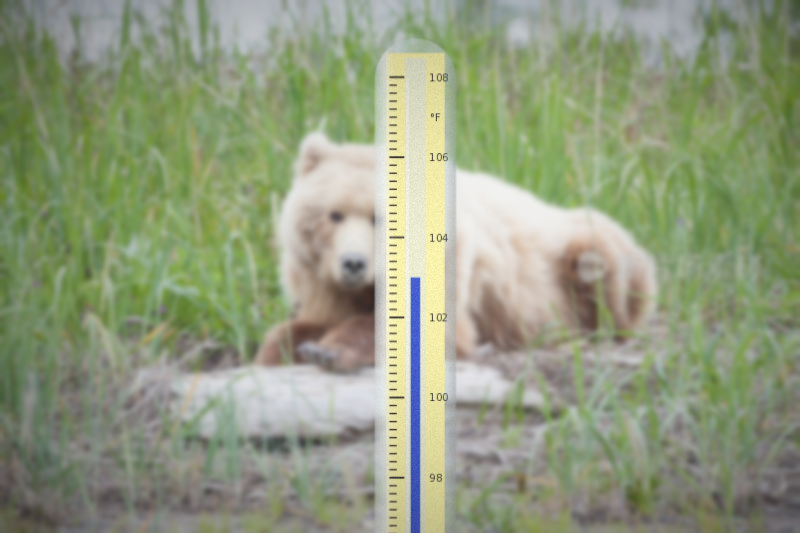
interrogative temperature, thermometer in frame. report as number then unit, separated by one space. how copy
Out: 103 °F
